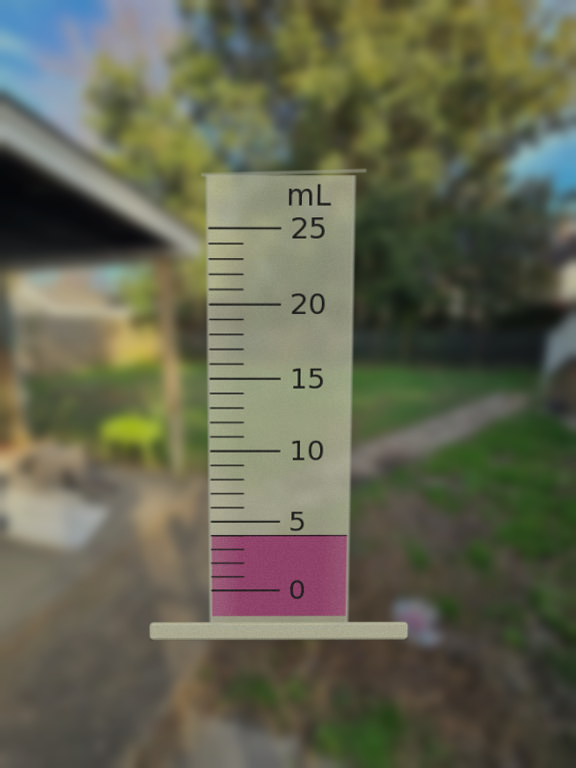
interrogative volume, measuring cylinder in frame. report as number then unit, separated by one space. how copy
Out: 4 mL
